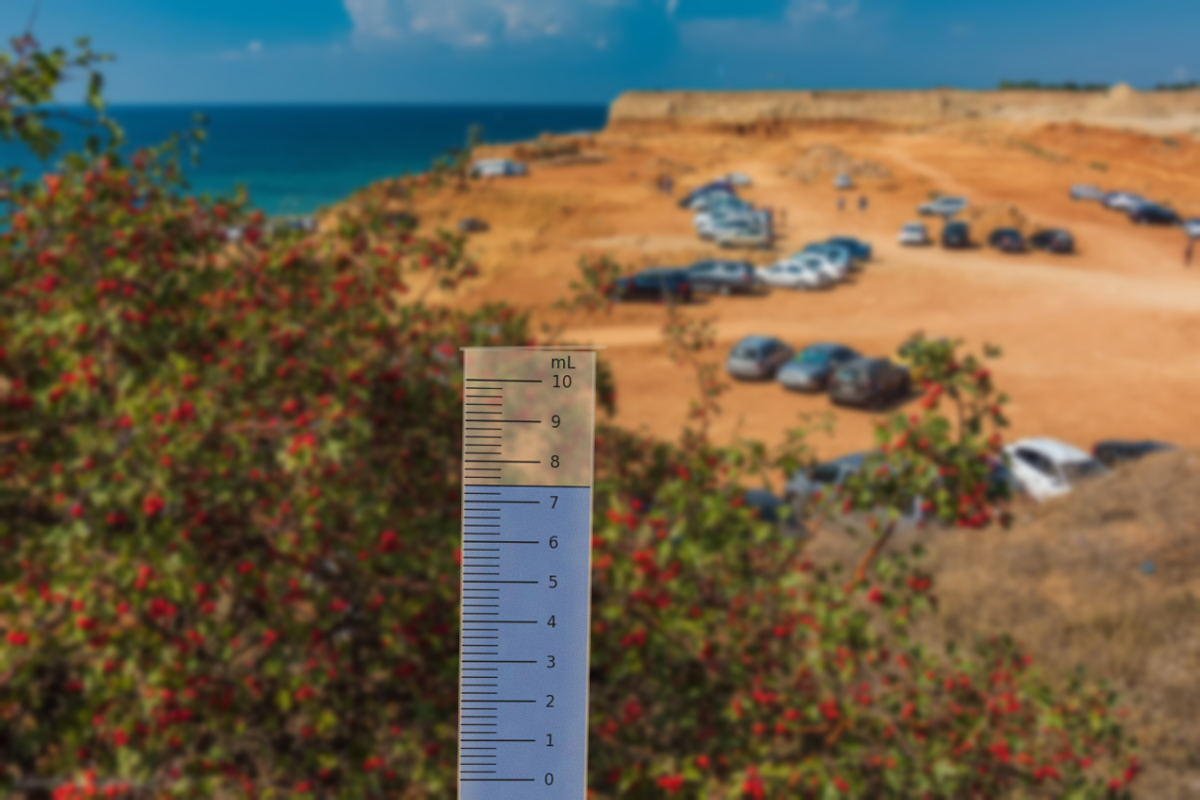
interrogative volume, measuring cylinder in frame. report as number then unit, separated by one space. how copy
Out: 7.4 mL
